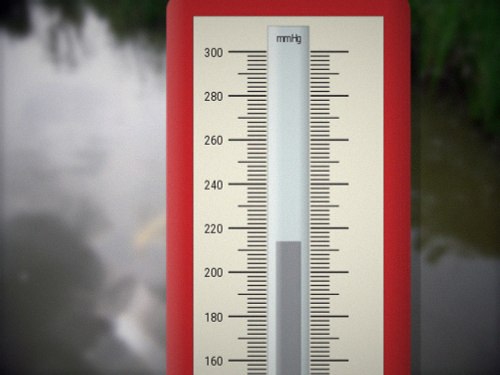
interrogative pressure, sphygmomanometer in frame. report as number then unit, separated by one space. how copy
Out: 214 mmHg
